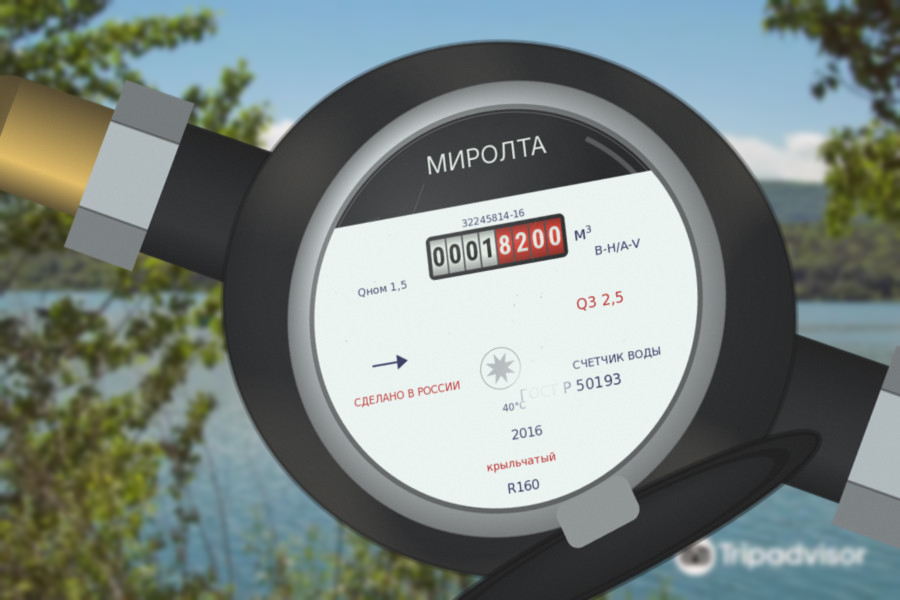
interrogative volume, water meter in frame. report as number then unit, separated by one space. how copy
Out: 1.8200 m³
